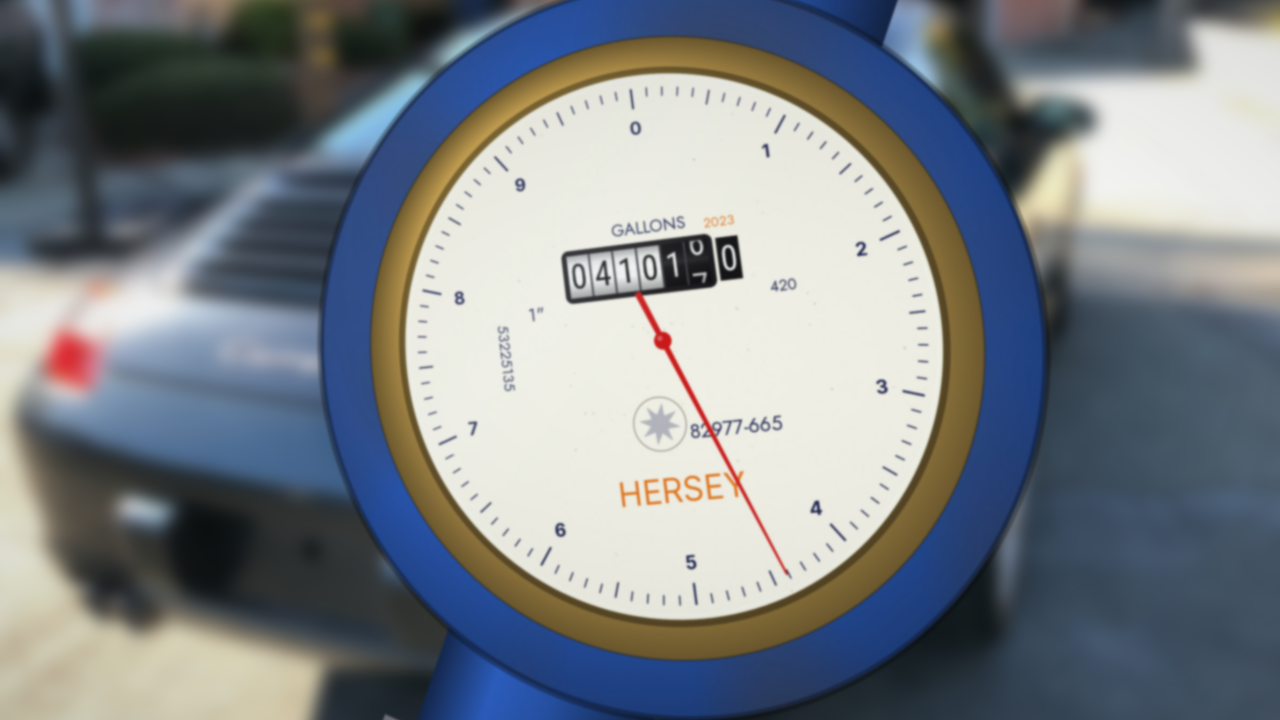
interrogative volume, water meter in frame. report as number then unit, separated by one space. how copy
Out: 410164.4 gal
